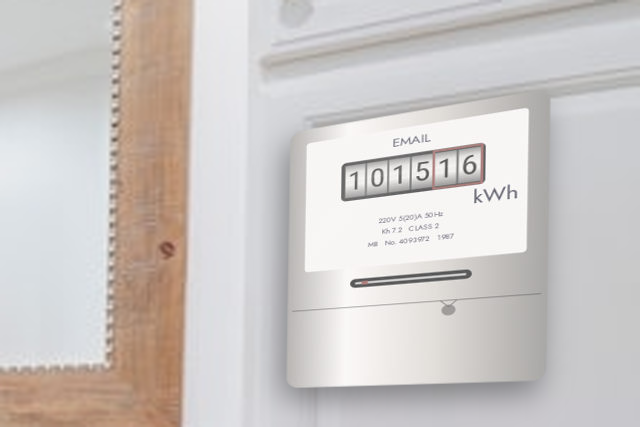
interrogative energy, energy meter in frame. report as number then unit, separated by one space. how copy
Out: 1015.16 kWh
